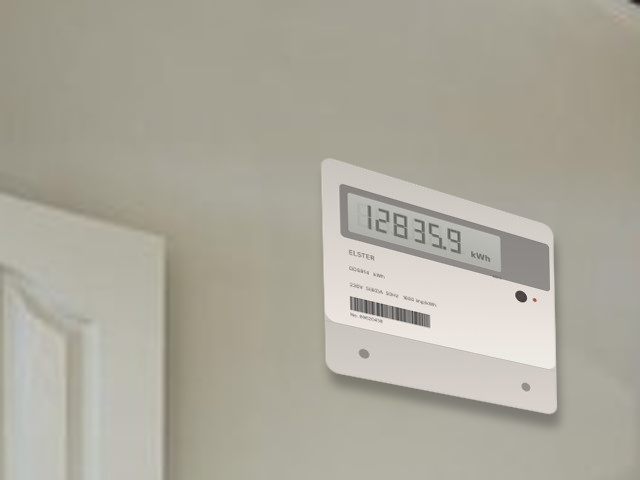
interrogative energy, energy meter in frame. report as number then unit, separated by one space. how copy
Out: 12835.9 kWh
